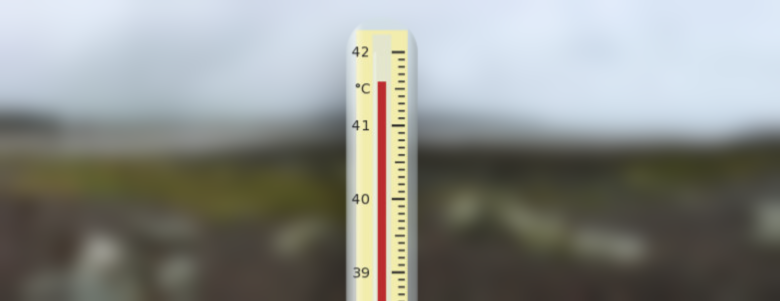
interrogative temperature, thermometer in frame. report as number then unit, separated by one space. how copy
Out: 41.6 °C
